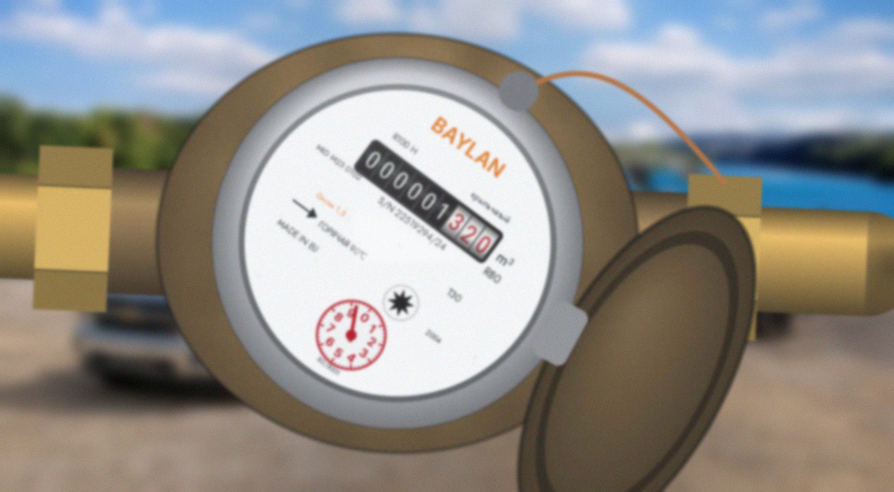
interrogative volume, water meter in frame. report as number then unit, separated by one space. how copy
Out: 1.3199 m³
